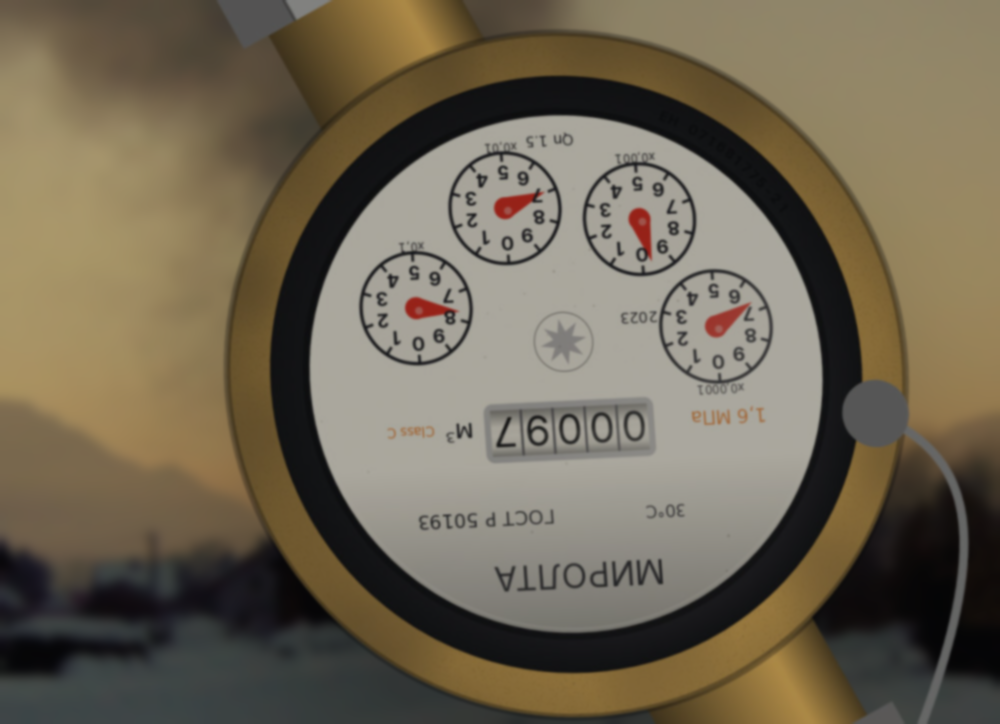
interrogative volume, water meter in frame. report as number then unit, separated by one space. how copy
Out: 97.7696 m³
